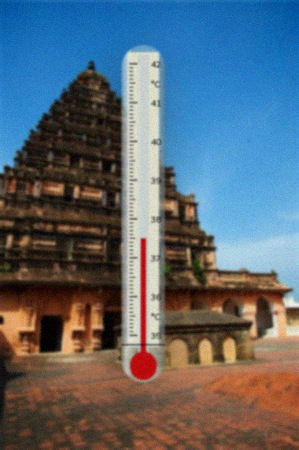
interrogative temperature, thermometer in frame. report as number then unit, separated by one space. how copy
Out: 37.5 °C
